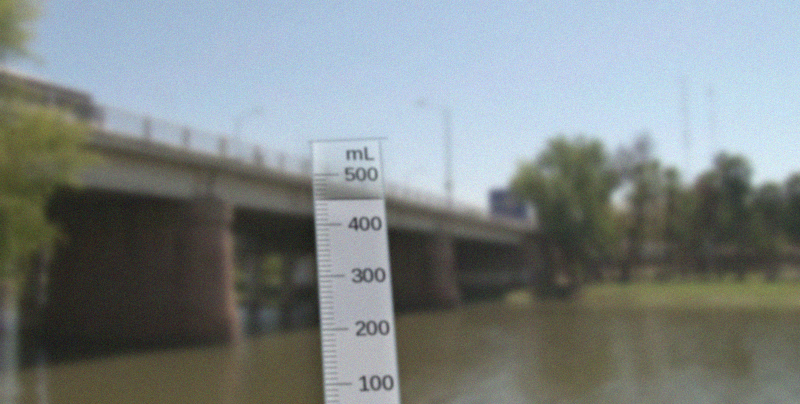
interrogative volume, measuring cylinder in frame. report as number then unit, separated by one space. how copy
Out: 450 mL
